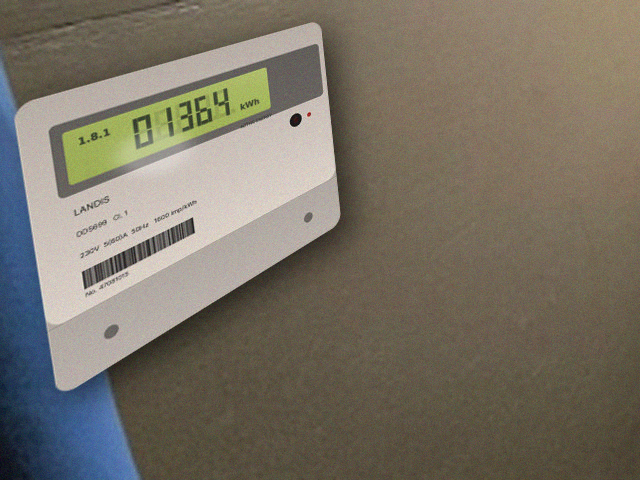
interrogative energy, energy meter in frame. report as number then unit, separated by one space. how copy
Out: 1364 kWh
